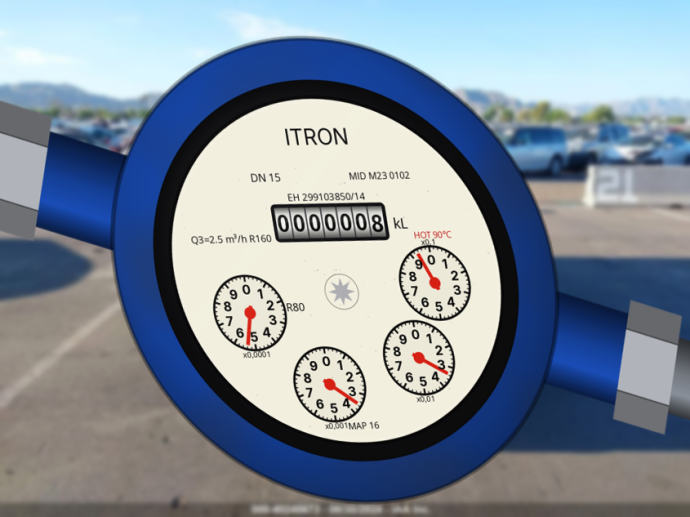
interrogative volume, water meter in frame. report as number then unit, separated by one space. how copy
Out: 7.9335 kL
